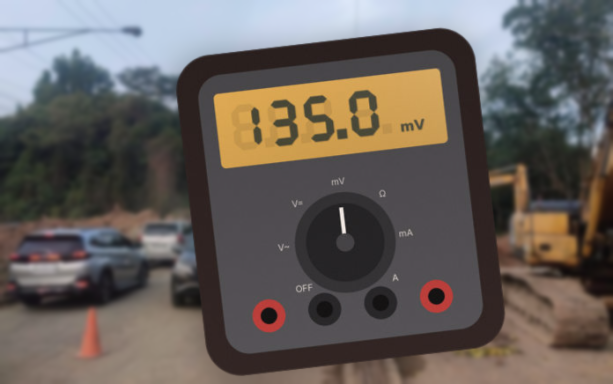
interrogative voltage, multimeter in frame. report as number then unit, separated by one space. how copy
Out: 135.0 mV
